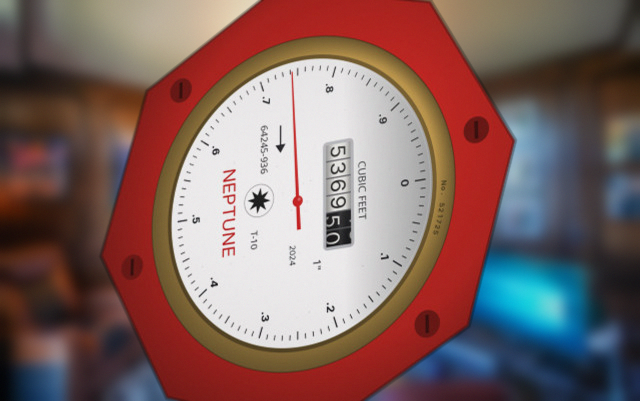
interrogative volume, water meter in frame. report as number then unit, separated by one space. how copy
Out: 536949.74 ft³
